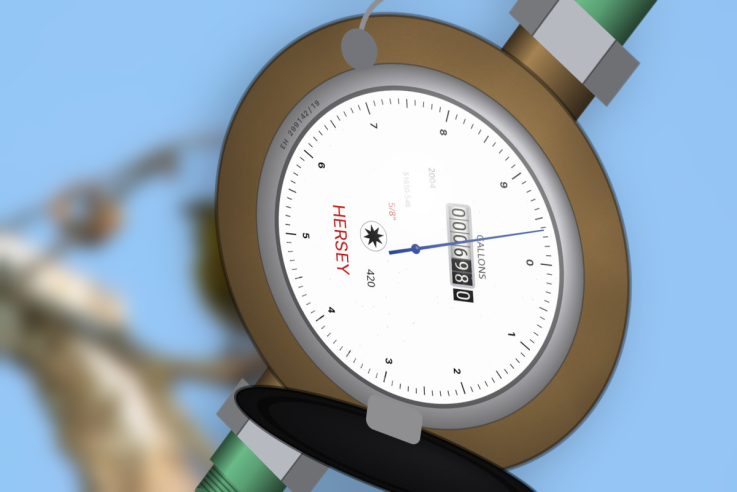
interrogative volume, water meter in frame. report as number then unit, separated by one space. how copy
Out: 6979.6 gal
